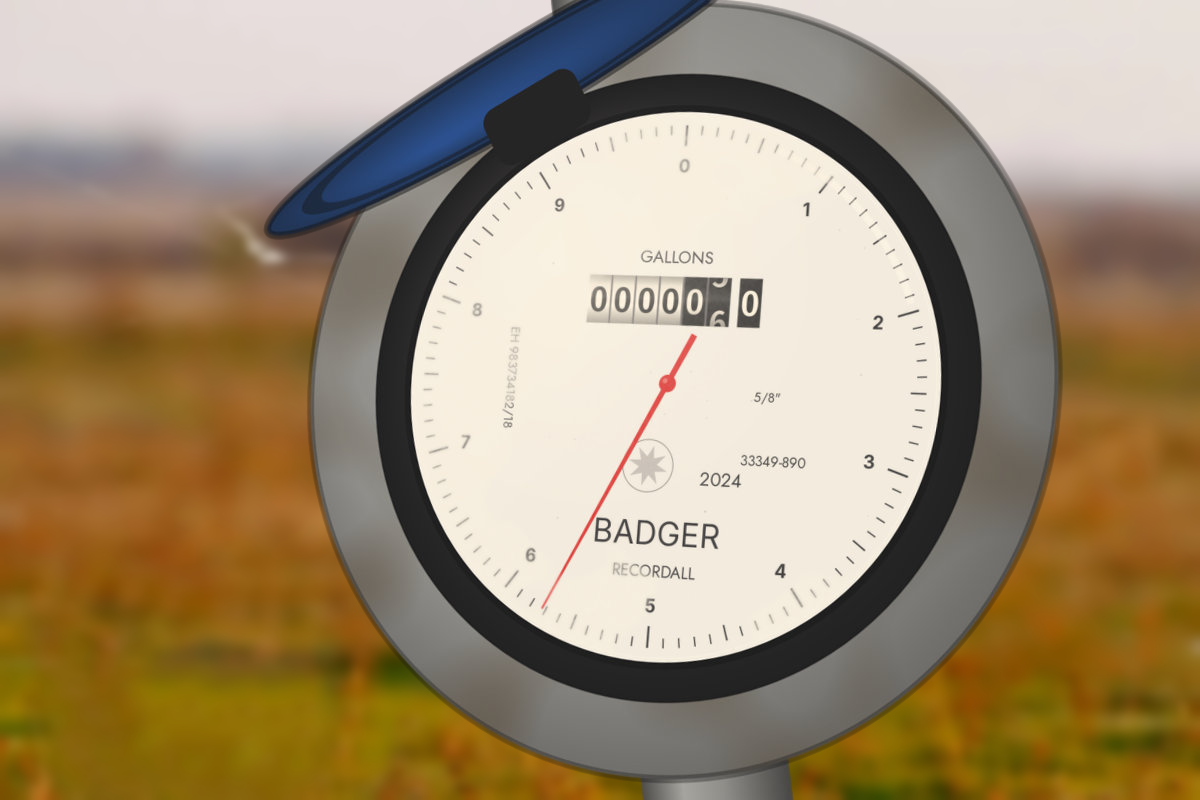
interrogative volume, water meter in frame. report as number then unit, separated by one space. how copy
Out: 55.7 gal
